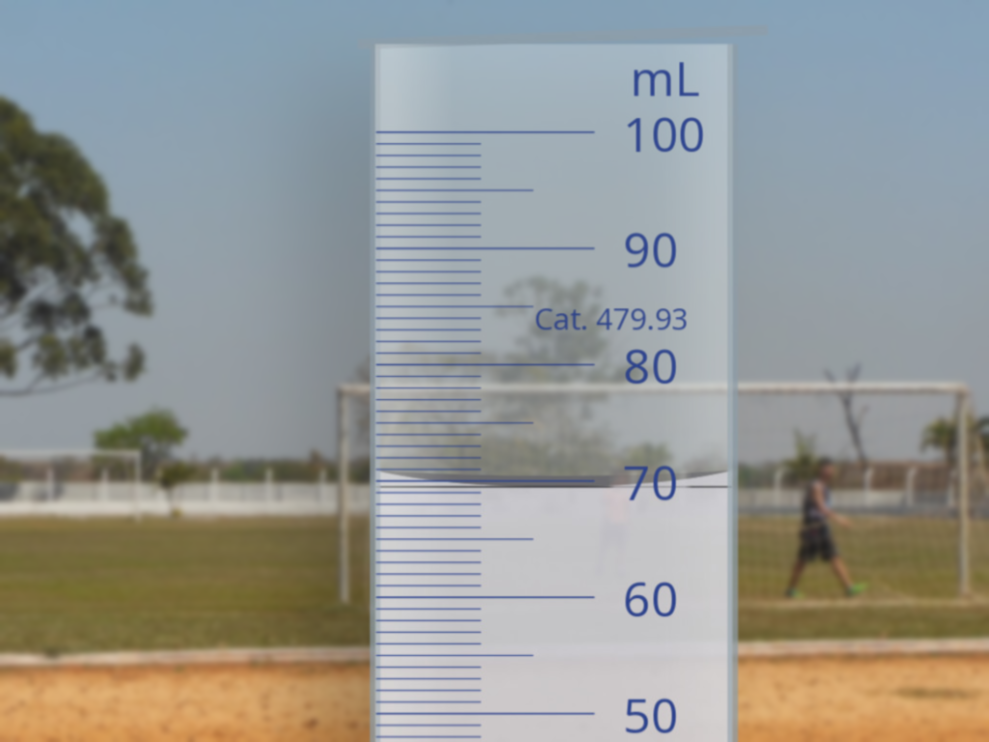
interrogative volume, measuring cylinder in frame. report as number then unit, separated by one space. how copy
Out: 69.5 mL
